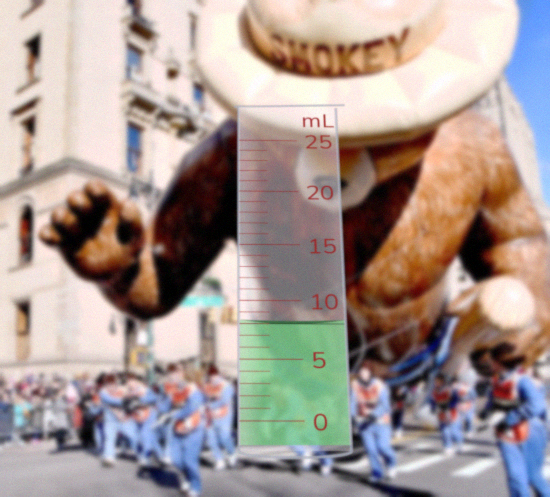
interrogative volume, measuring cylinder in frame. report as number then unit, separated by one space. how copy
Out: 8 mL
